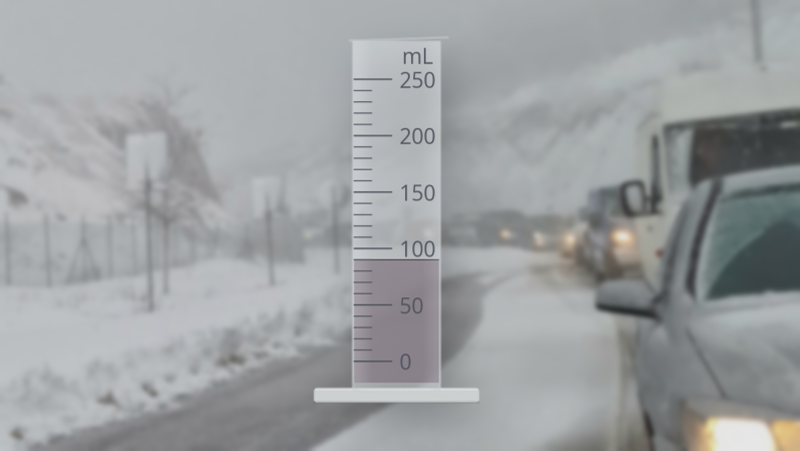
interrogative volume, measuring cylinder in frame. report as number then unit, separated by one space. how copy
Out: 90 mL
